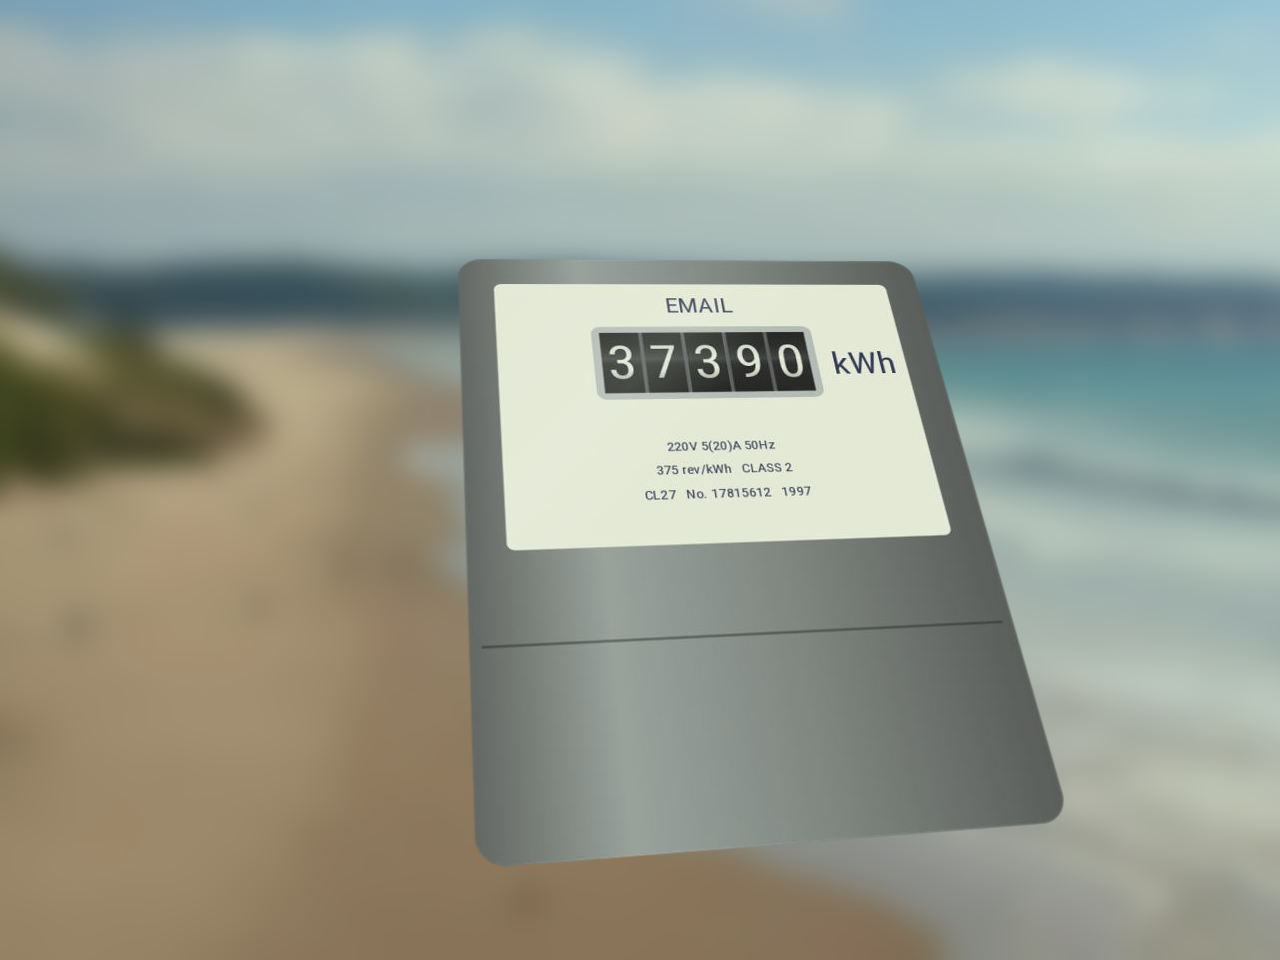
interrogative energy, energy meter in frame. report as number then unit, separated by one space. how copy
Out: 37390 kWh
